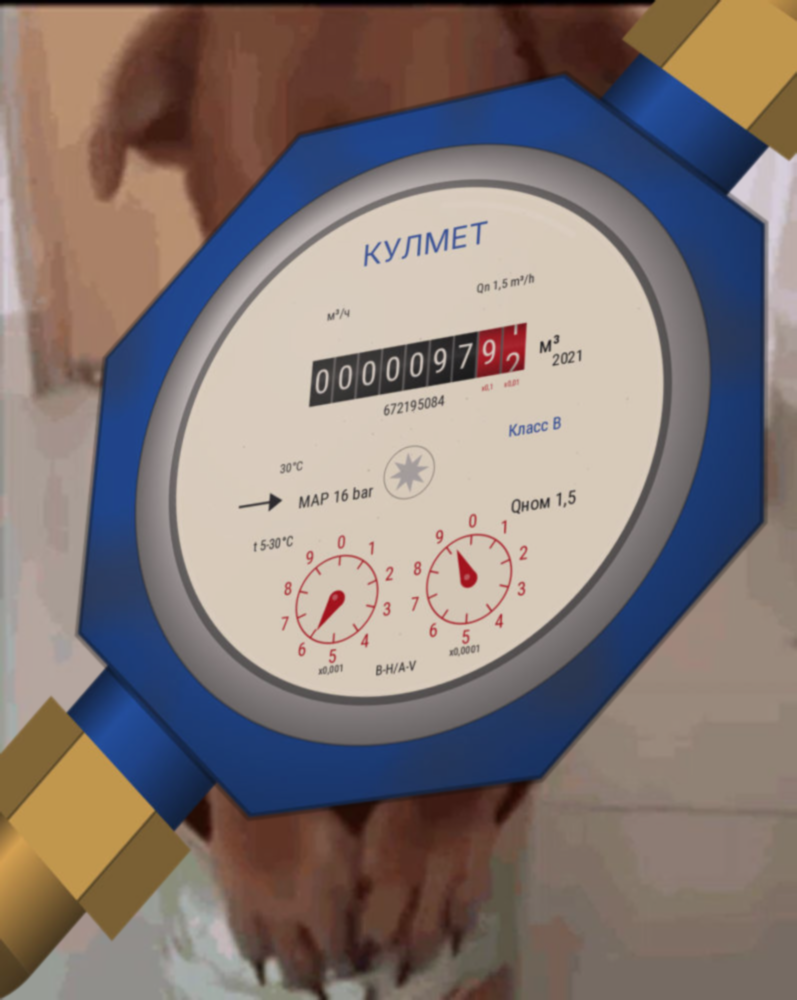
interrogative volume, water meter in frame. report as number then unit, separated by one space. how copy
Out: 97.9159 m³
